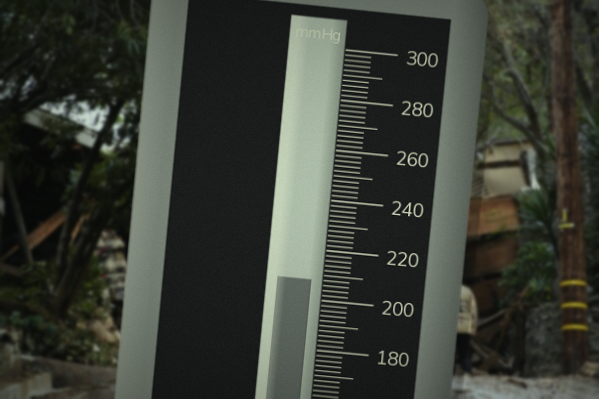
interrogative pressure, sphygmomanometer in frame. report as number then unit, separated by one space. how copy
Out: 208 mmHg
